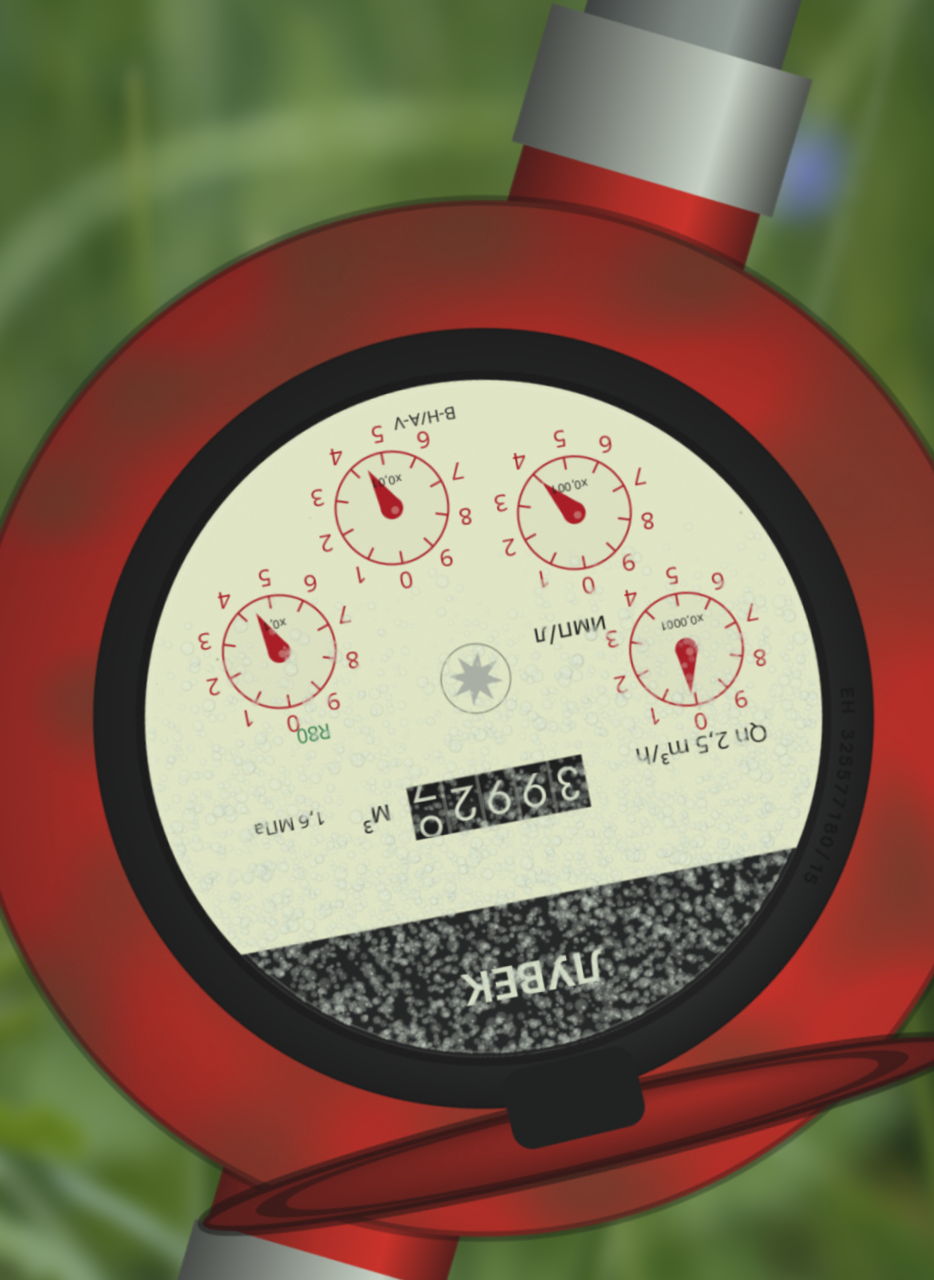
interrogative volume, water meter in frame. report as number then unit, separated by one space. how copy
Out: 39926.4440 m³
